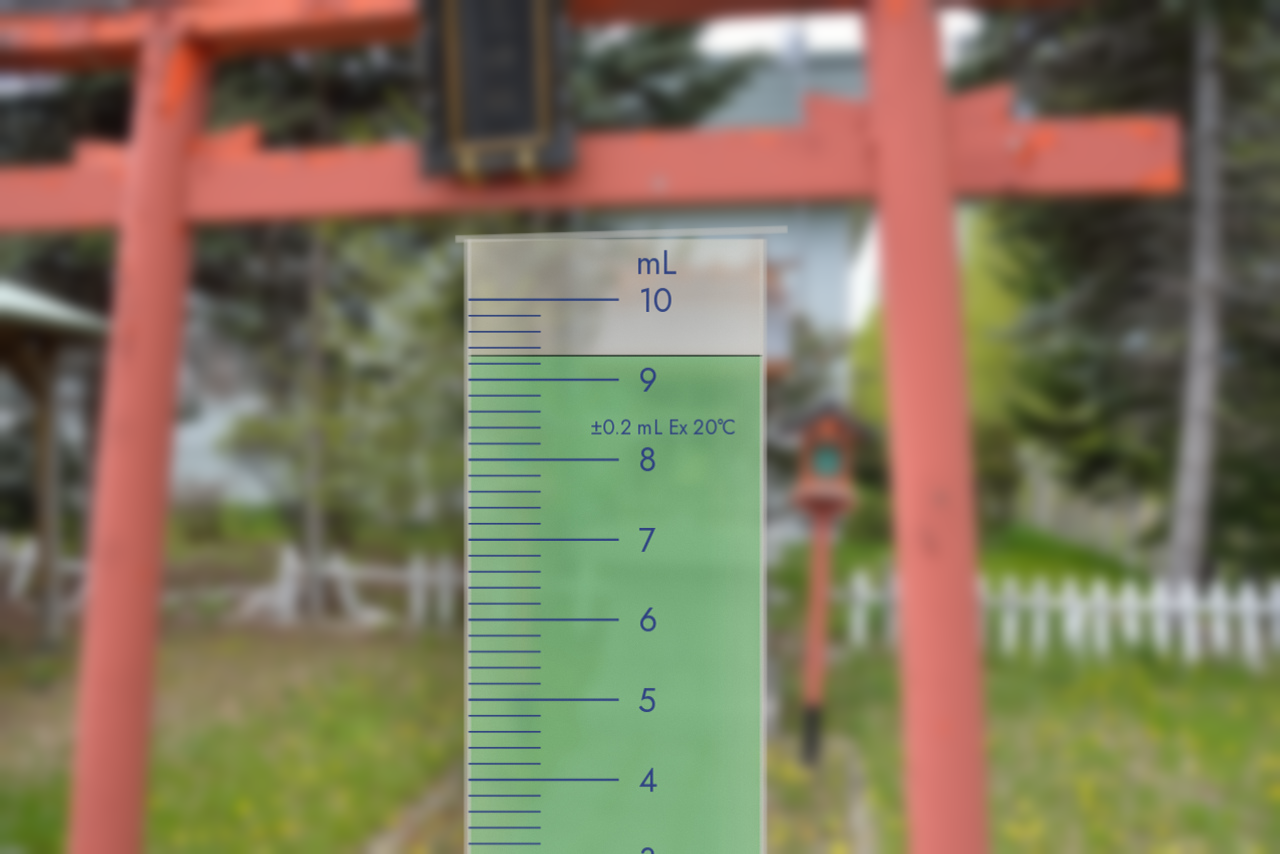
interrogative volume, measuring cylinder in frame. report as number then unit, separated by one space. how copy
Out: 9.3 mL
